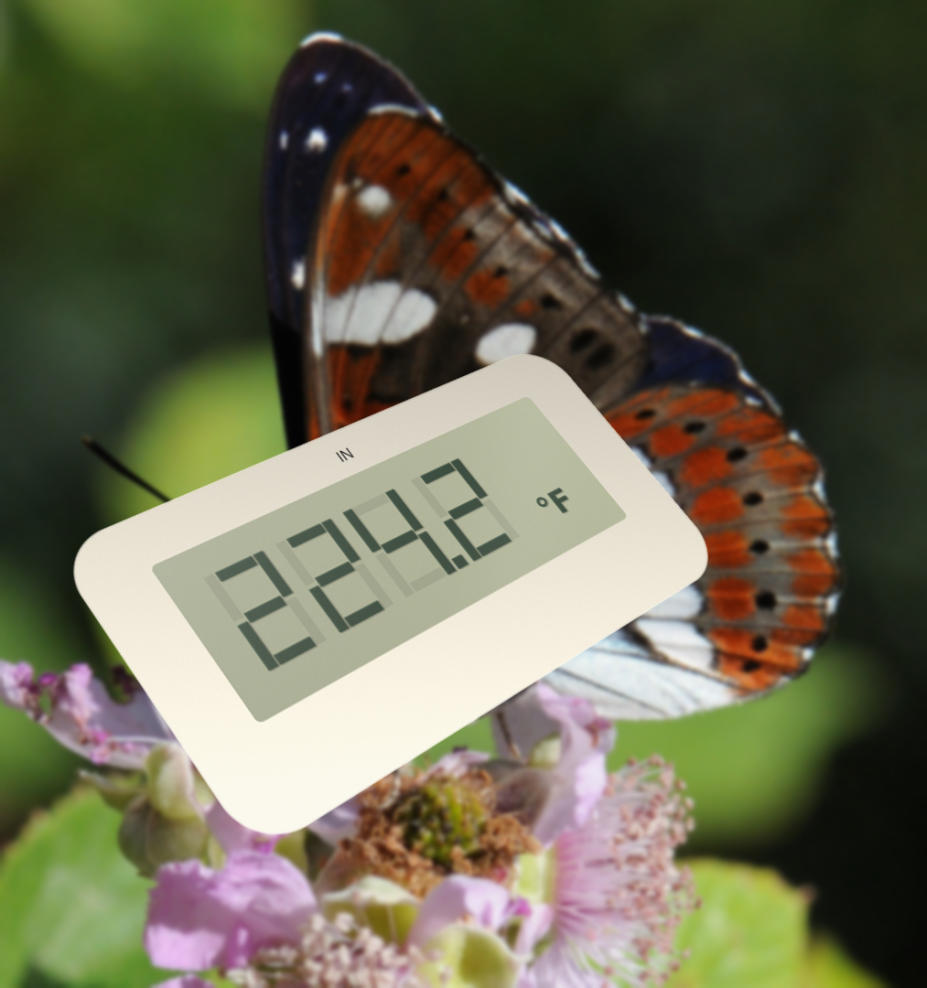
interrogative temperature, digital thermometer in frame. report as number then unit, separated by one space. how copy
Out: 224.2 °F
